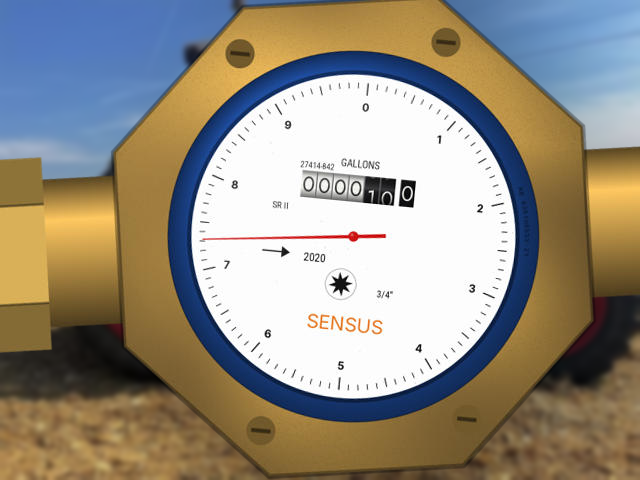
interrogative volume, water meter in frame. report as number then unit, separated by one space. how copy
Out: 97.3 gal
